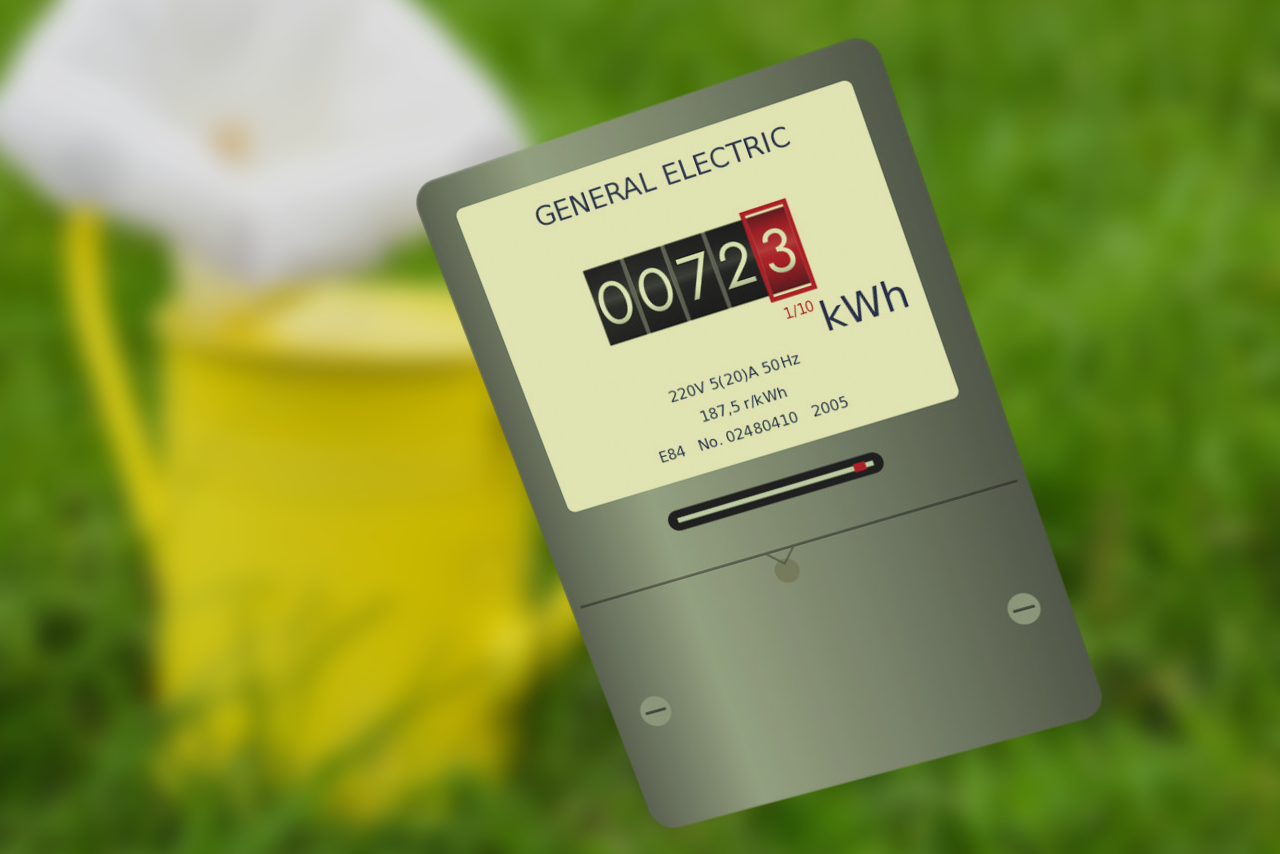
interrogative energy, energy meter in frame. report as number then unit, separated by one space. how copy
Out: 72.3 kWh
